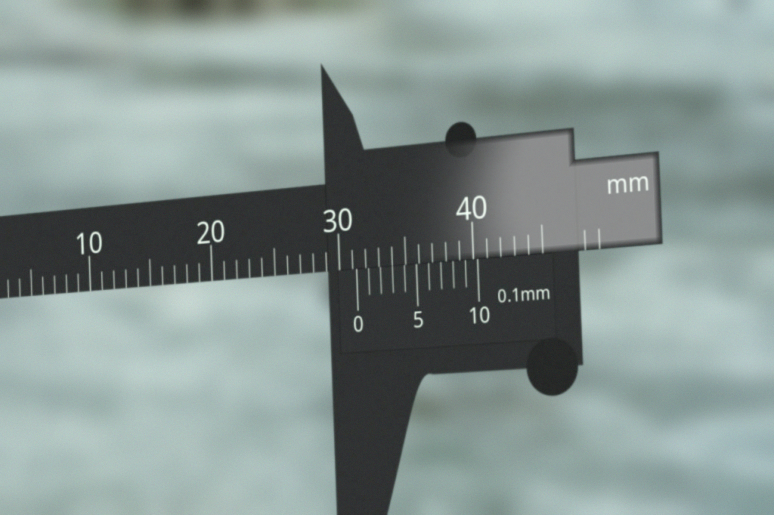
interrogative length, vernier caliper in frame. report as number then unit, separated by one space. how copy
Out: 31.3 mm
